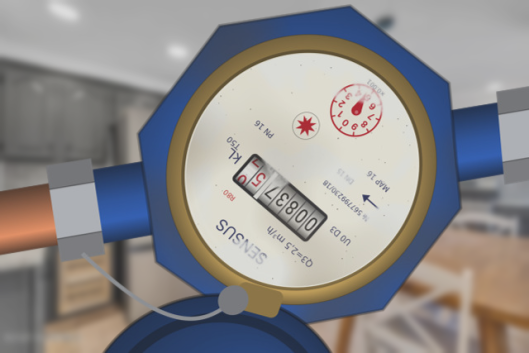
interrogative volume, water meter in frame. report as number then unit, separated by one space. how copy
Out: 837.564 kL
